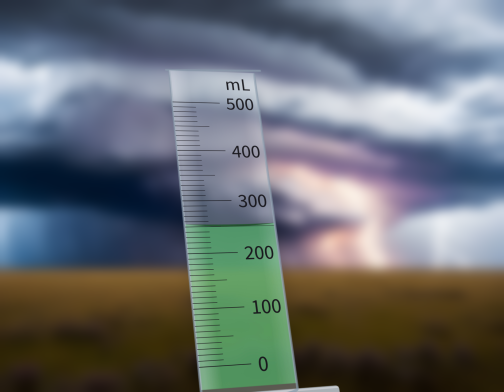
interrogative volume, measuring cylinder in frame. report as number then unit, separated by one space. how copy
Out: 250 mL
